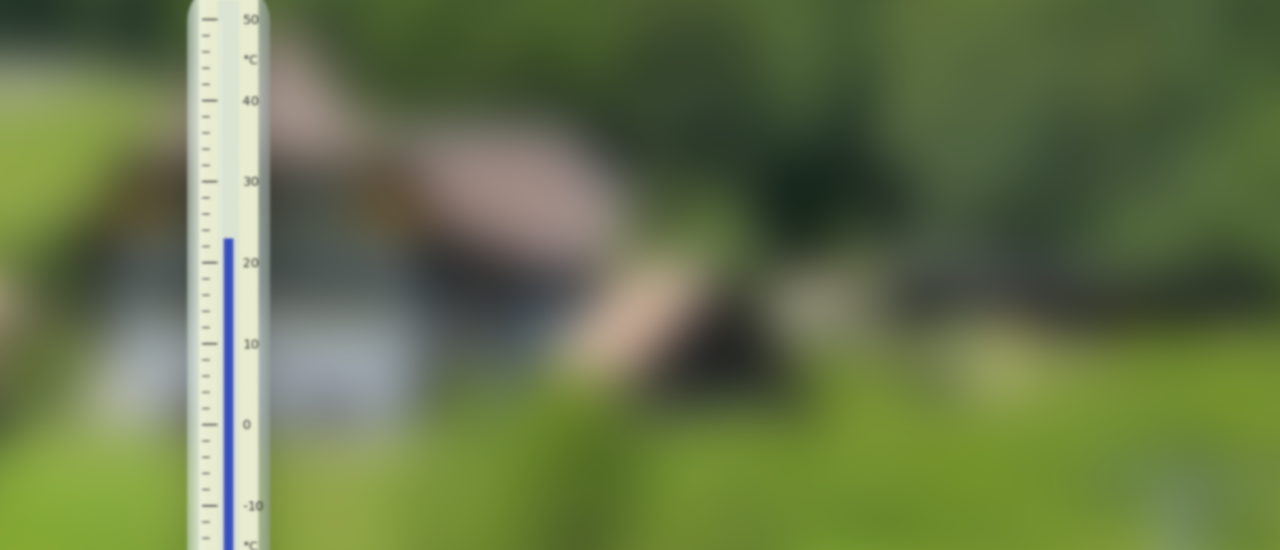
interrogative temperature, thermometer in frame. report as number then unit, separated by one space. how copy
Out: 23 °C
